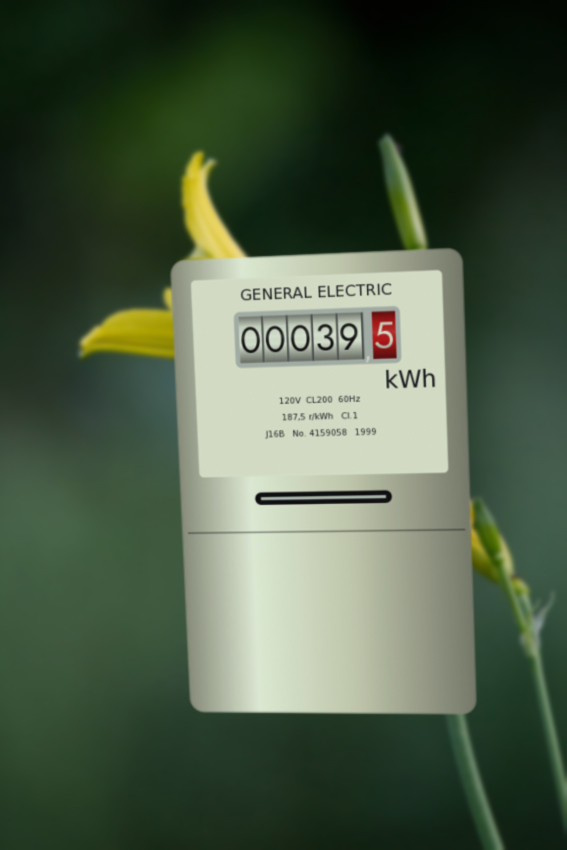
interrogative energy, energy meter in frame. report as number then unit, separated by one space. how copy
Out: 39.5 kWh
